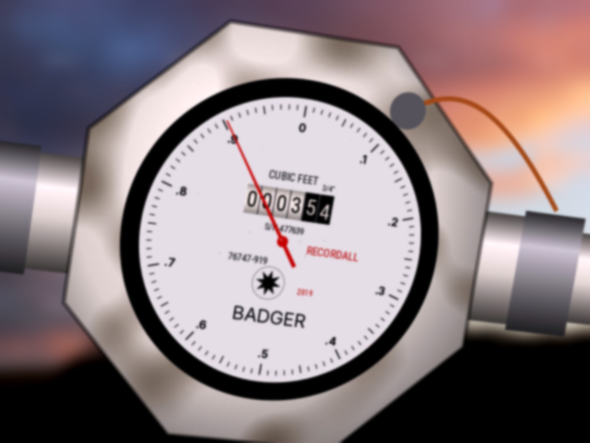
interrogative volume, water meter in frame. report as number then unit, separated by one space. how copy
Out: 353.90 ft³
